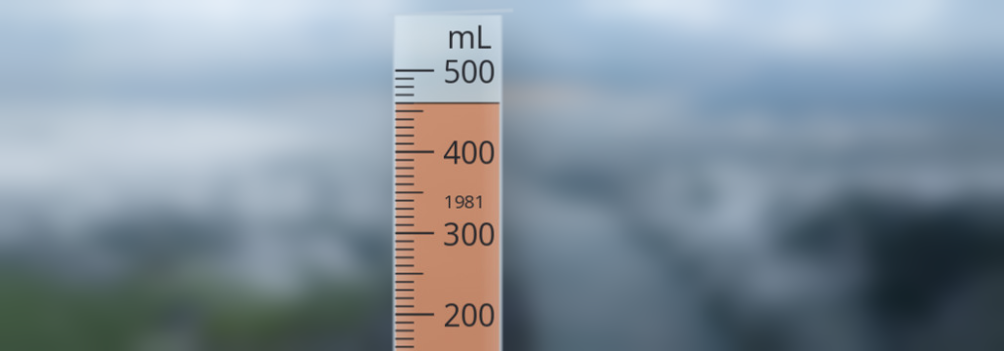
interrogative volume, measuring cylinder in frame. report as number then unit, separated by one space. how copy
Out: 460 mL
